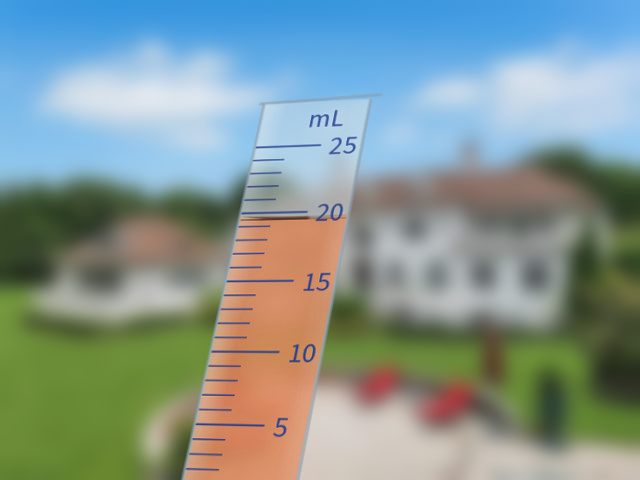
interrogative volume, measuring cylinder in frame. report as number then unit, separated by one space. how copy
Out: 19.5 mL
